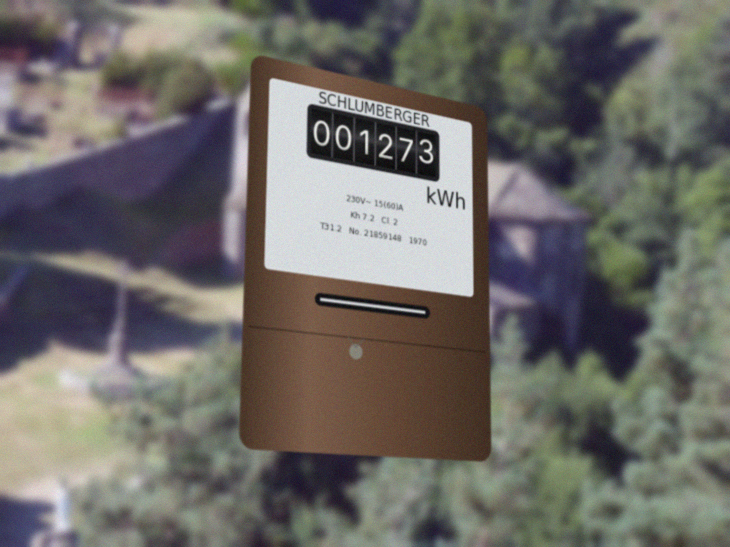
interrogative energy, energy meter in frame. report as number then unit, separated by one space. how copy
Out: 1273 kWh
